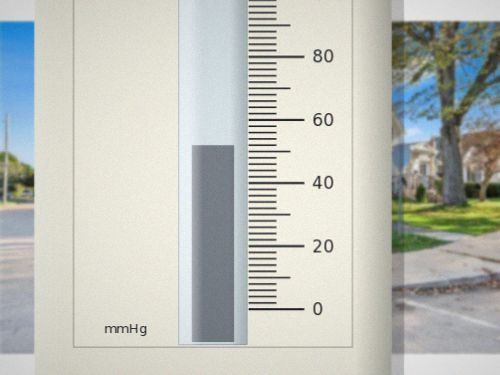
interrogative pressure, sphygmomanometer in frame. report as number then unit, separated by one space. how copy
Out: 52 mmHg
